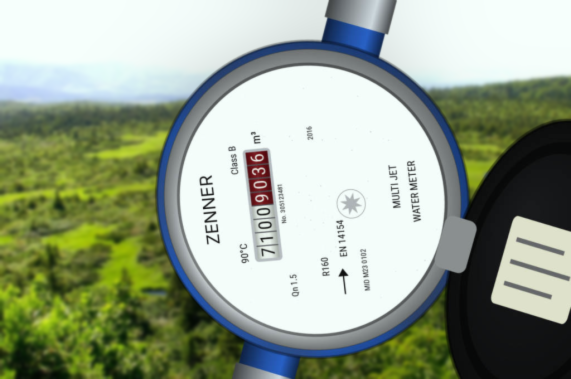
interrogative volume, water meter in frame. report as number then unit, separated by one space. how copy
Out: 7100.9036 m³
